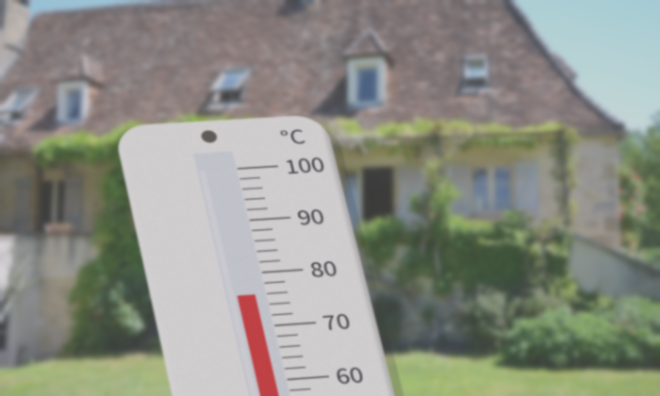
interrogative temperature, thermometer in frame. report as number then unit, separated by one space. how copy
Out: 76 °C
